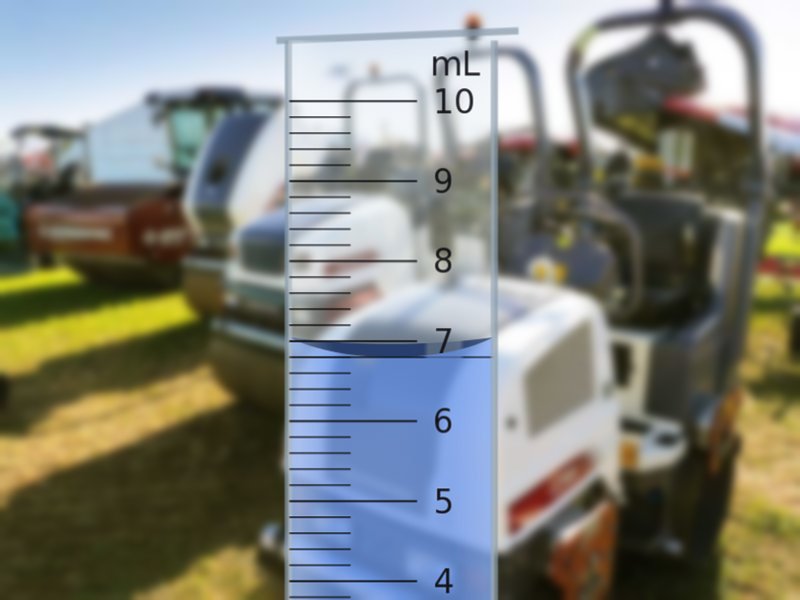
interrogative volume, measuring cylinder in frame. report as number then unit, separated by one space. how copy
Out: 6.8 mL
